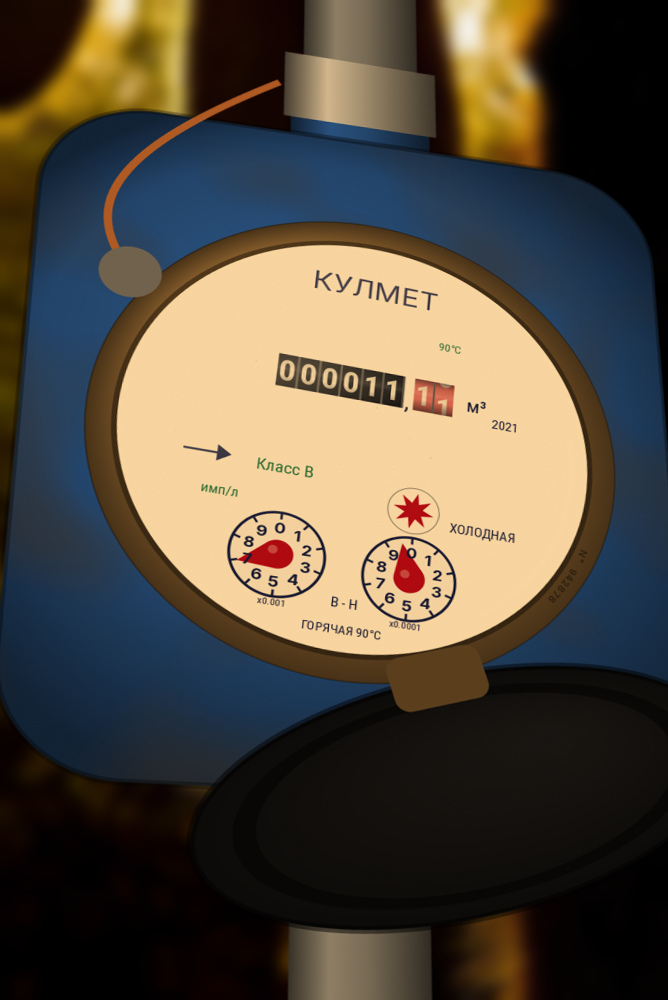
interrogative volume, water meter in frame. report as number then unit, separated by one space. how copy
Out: 11.1069 m³
